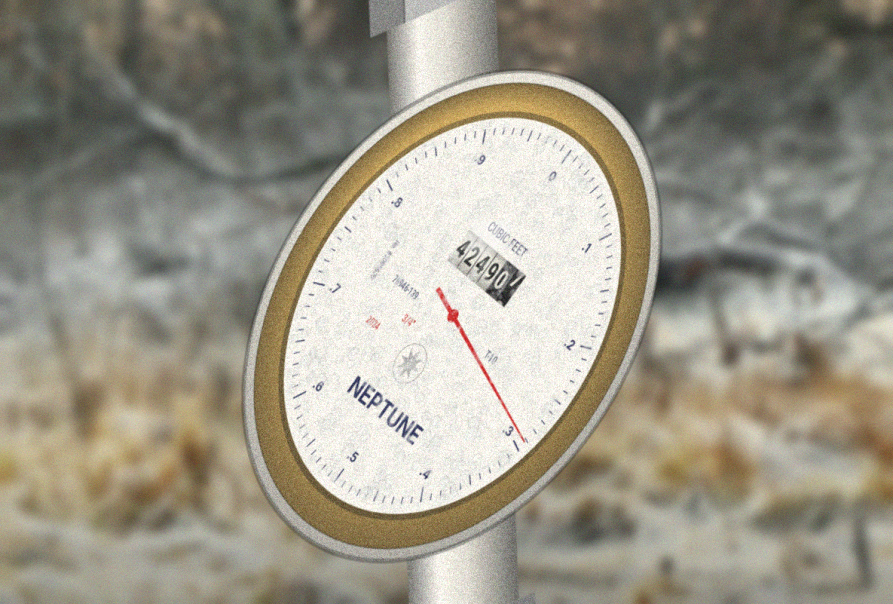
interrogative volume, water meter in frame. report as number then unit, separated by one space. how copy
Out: 424907.29 ft³
